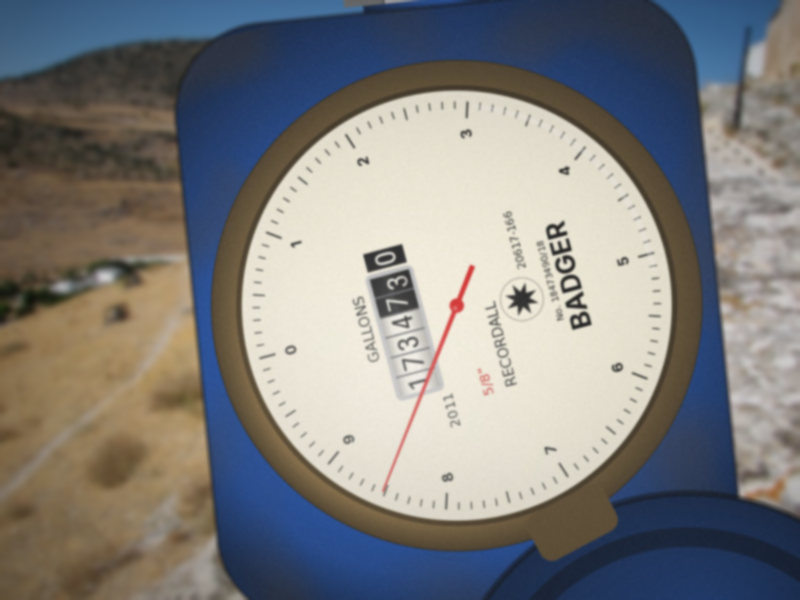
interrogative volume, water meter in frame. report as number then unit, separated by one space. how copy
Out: 1734728.5 gal
